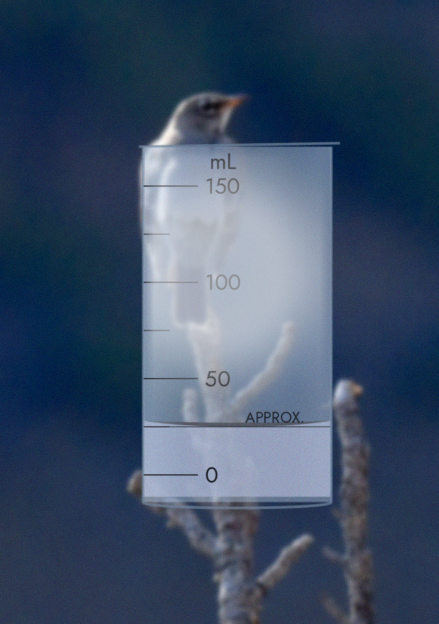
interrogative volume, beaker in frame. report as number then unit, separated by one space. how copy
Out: 25 mL
